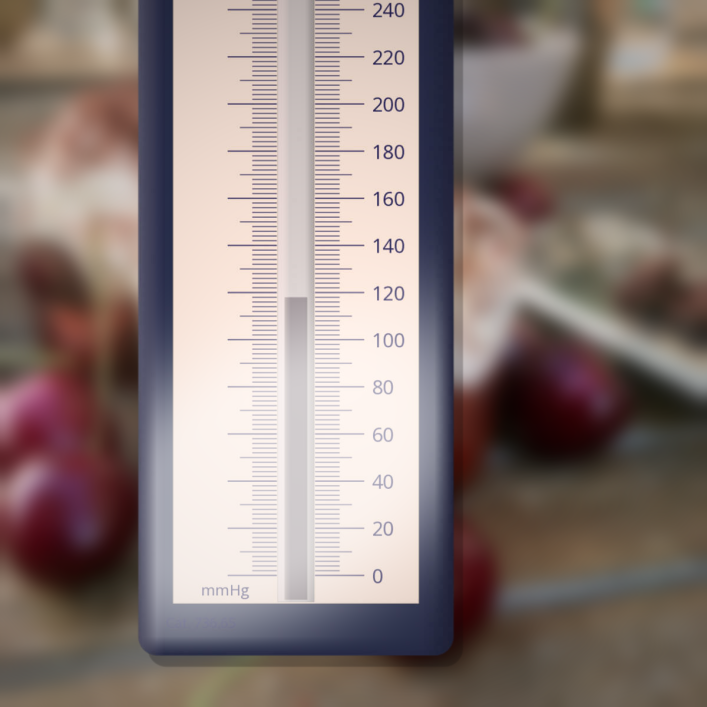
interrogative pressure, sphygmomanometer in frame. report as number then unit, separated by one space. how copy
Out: 118 mmHg
